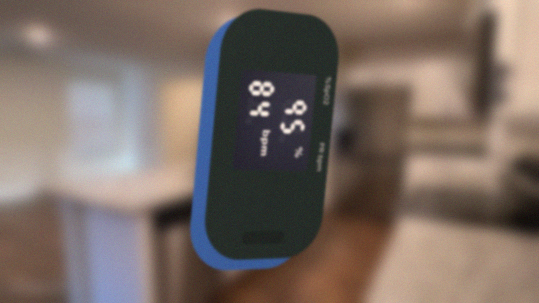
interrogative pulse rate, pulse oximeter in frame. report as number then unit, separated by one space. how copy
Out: 84 bpm
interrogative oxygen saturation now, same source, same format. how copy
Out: 95 %
